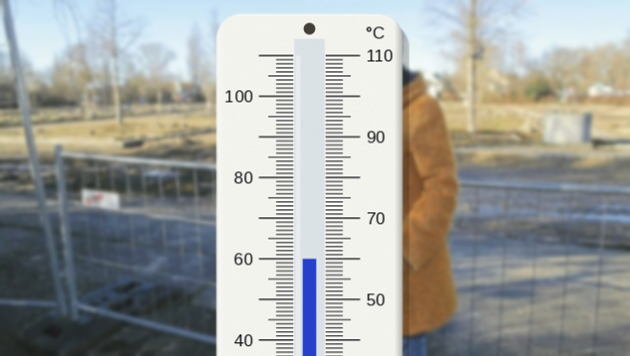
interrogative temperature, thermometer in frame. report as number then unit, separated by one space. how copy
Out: 60 °C
